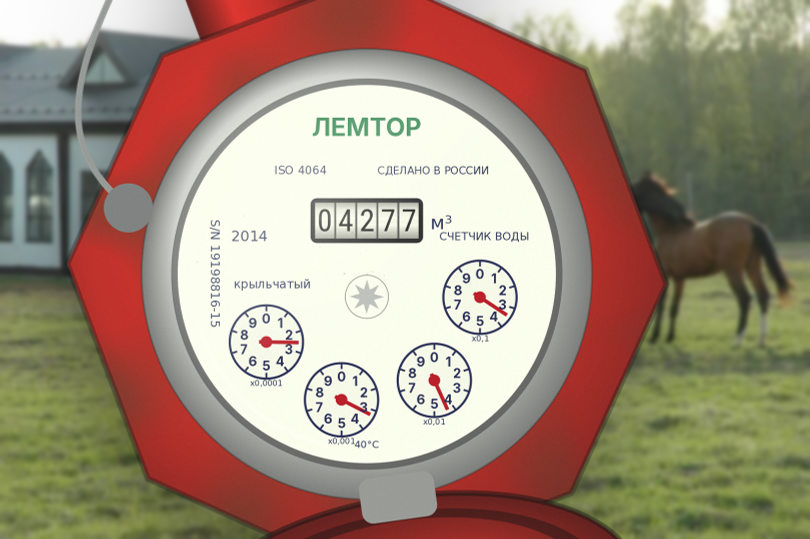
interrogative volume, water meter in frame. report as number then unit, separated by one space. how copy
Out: 4277.3432 m³
